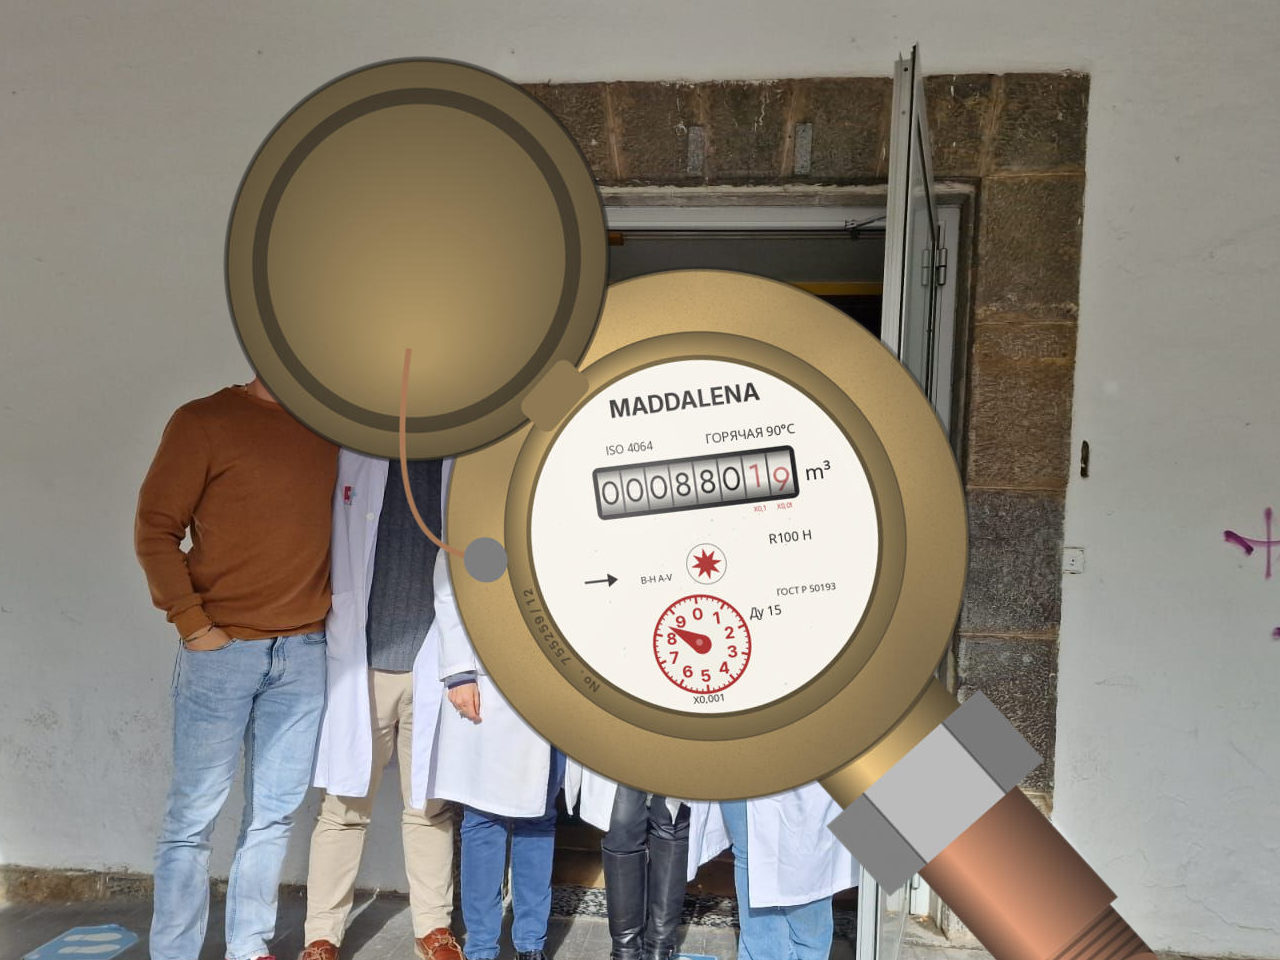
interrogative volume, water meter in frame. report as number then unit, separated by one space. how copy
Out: 880.188 m³
